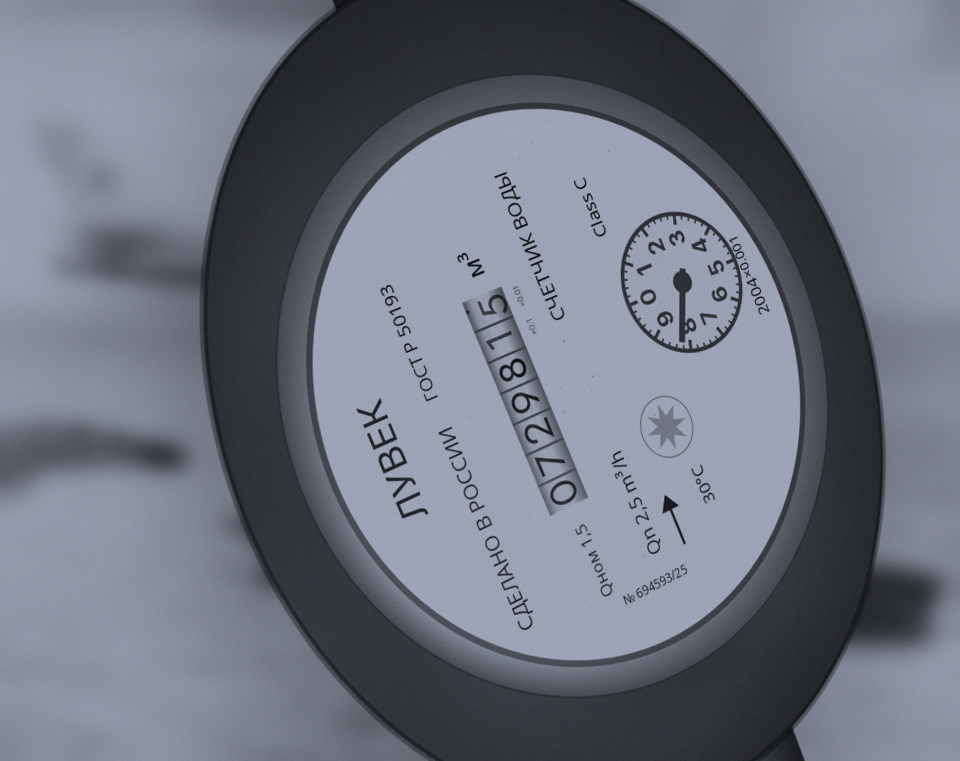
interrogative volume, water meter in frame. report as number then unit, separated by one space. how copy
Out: 7298.148 m³
